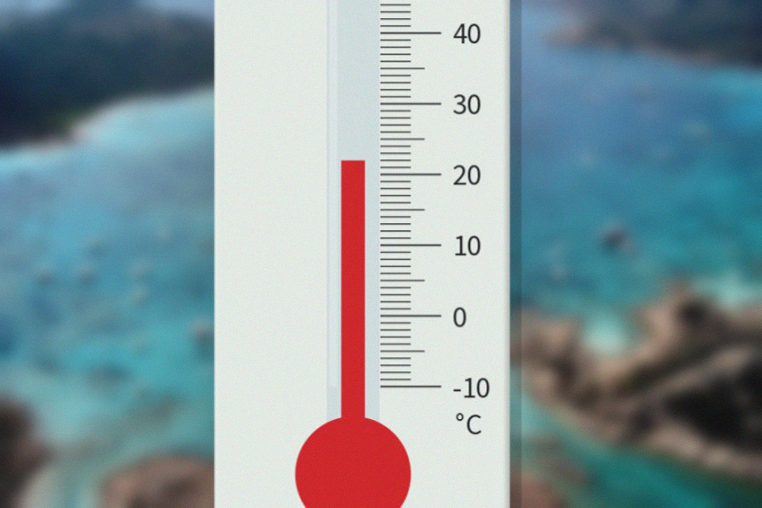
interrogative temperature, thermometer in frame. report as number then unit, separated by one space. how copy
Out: 22 °C
